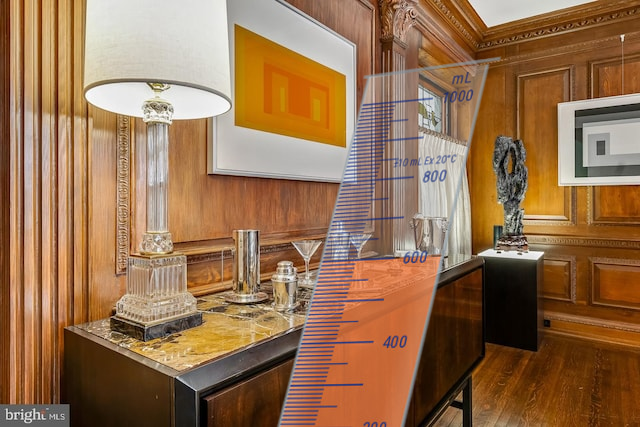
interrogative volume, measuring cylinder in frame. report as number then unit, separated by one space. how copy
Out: 600 mL
